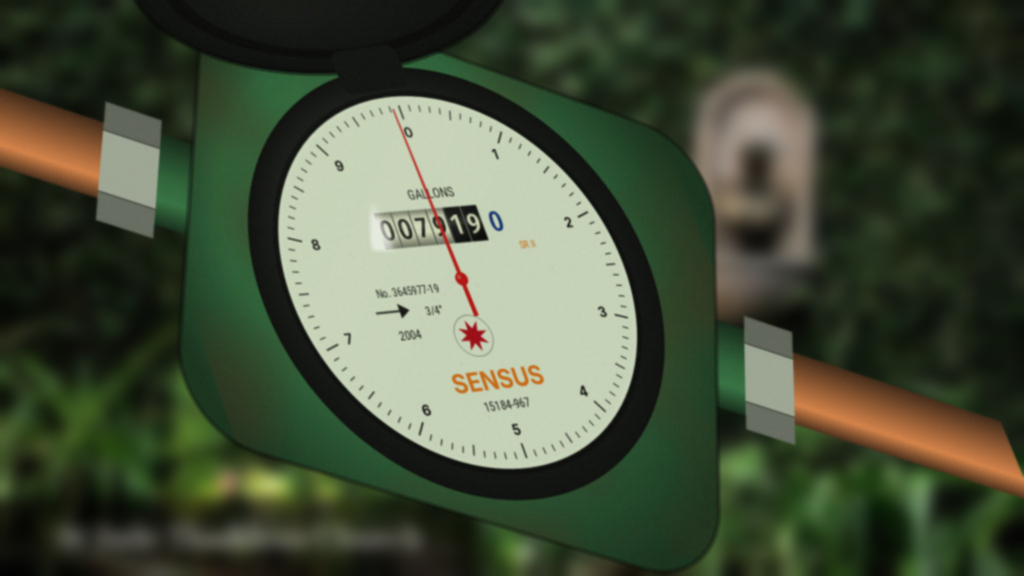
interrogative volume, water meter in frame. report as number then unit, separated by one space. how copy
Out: 79189.9 gal
